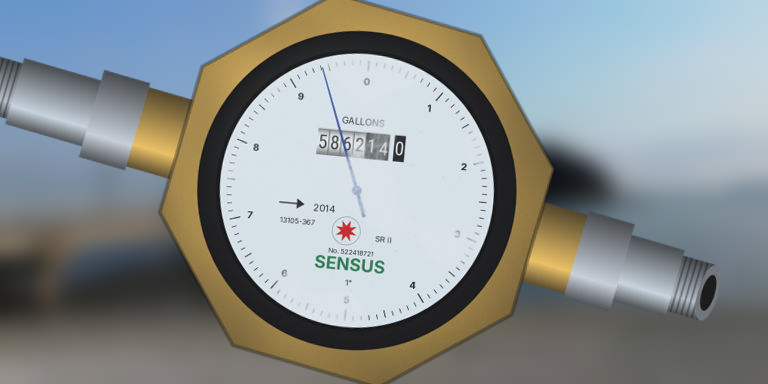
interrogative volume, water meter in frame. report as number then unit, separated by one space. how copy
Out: 5862139.4 gal
